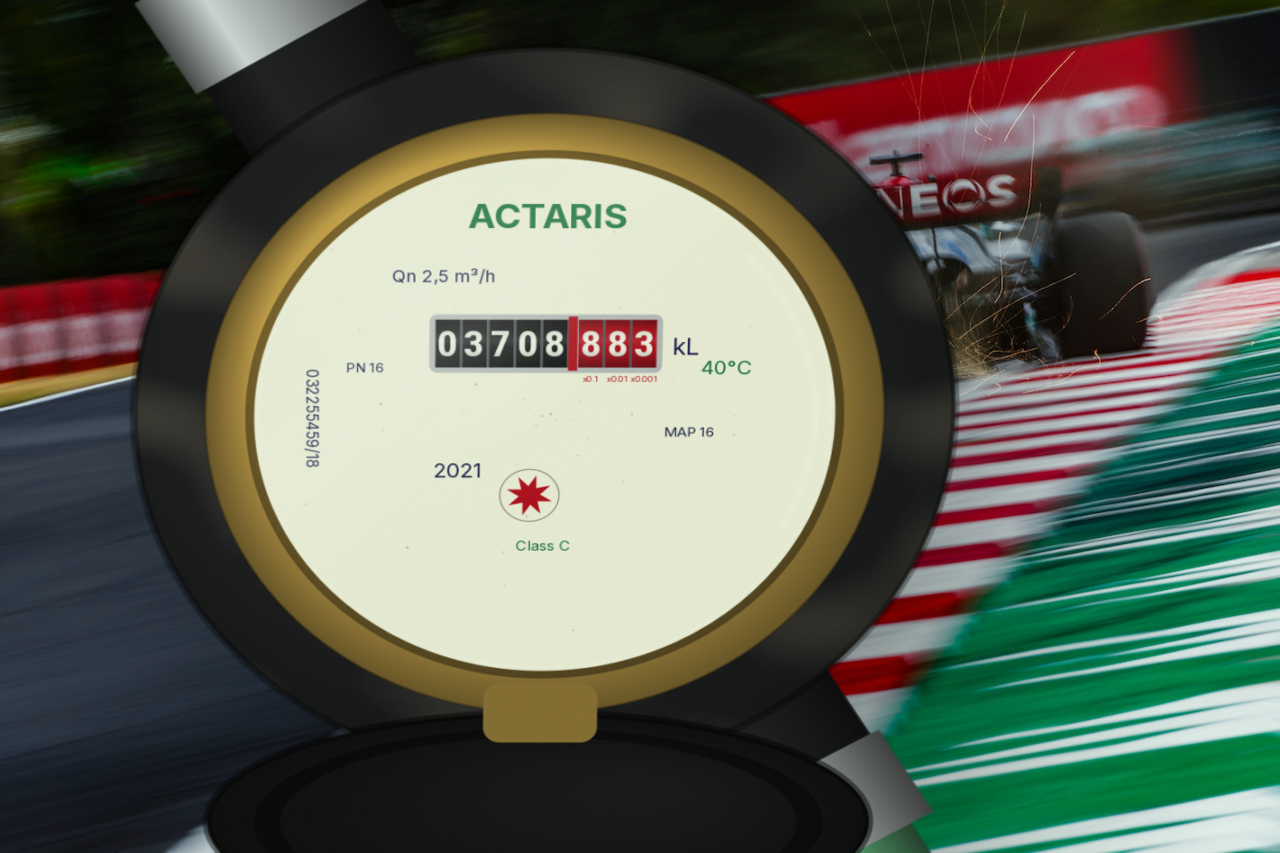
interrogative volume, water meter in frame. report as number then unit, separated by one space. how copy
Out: 3708.883 kL
